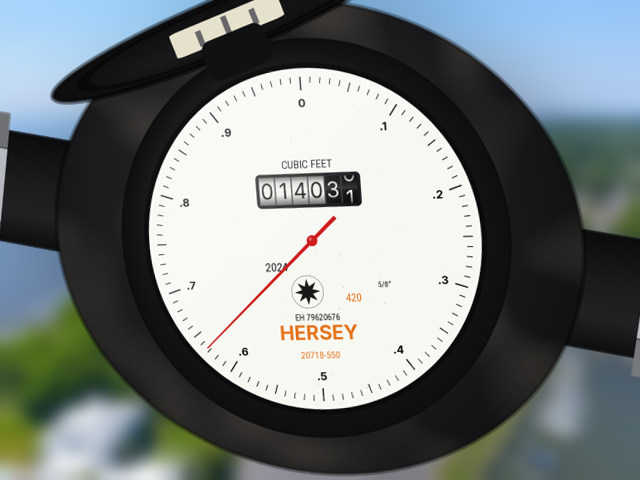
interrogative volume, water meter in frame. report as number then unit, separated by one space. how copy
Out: 14030.63 ft³
